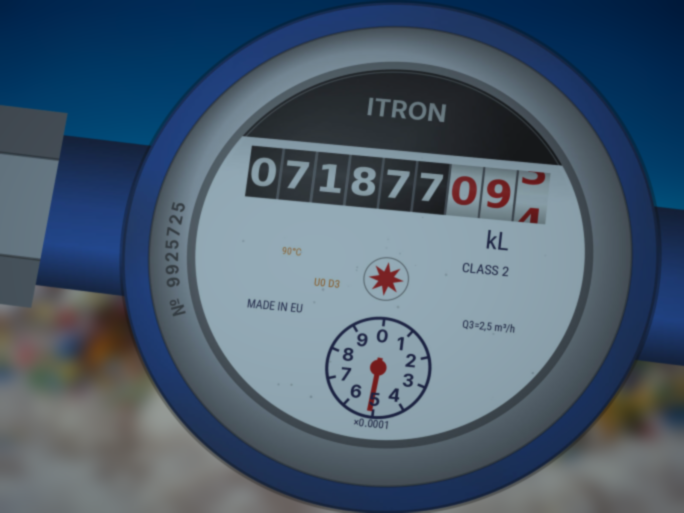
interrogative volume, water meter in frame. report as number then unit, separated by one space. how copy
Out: 71877.0935 kL
